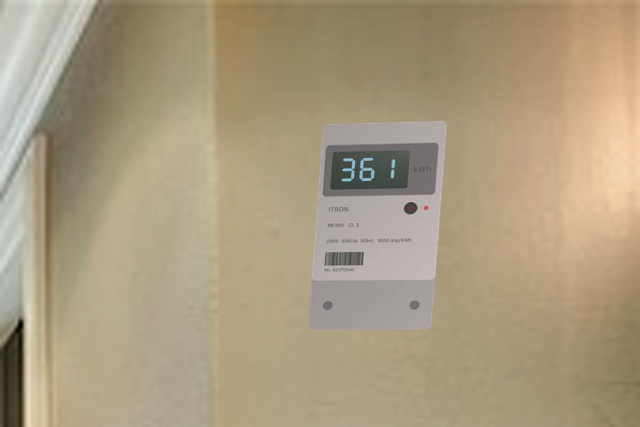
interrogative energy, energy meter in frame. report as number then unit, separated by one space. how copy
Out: 361 kWh
